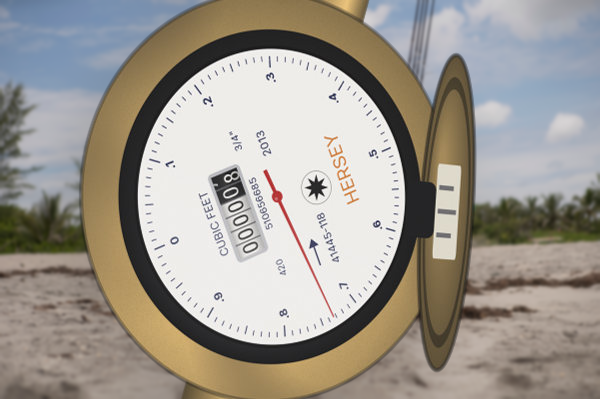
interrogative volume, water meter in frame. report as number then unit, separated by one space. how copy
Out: 7.73 ft³
